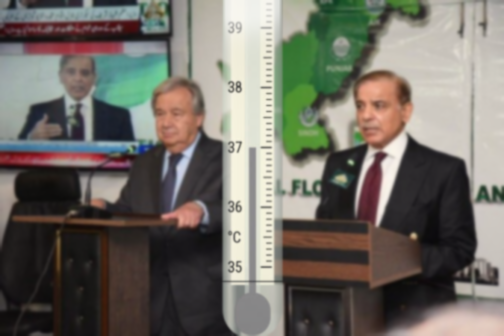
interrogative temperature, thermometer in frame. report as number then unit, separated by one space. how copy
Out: 37 °C
